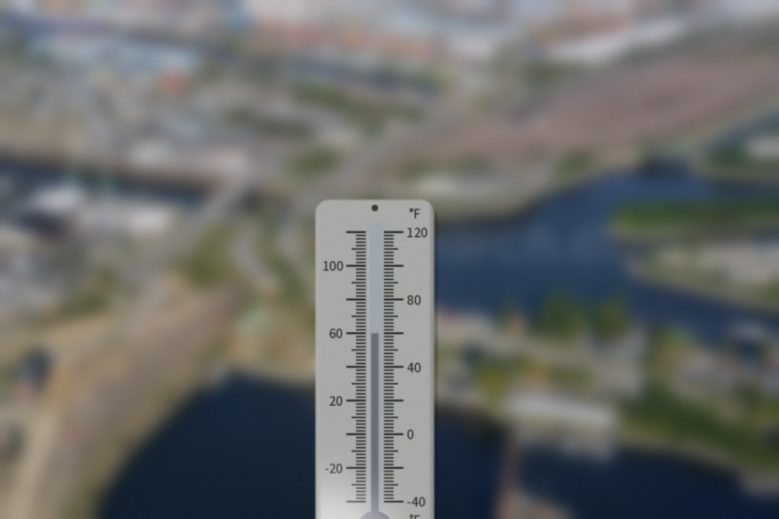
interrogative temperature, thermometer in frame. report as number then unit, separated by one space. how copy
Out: 60 °F
